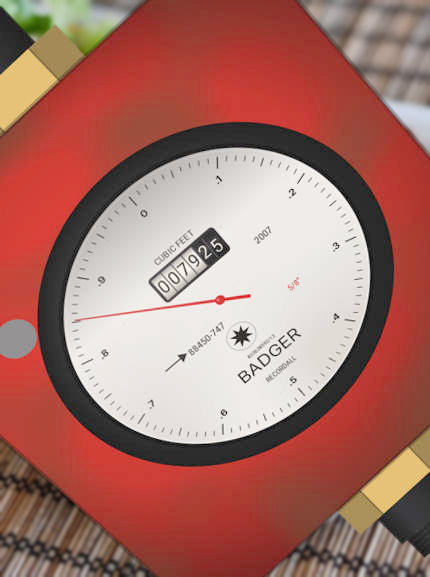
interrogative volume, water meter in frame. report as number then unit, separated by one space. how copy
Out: 7924.85 ft³
